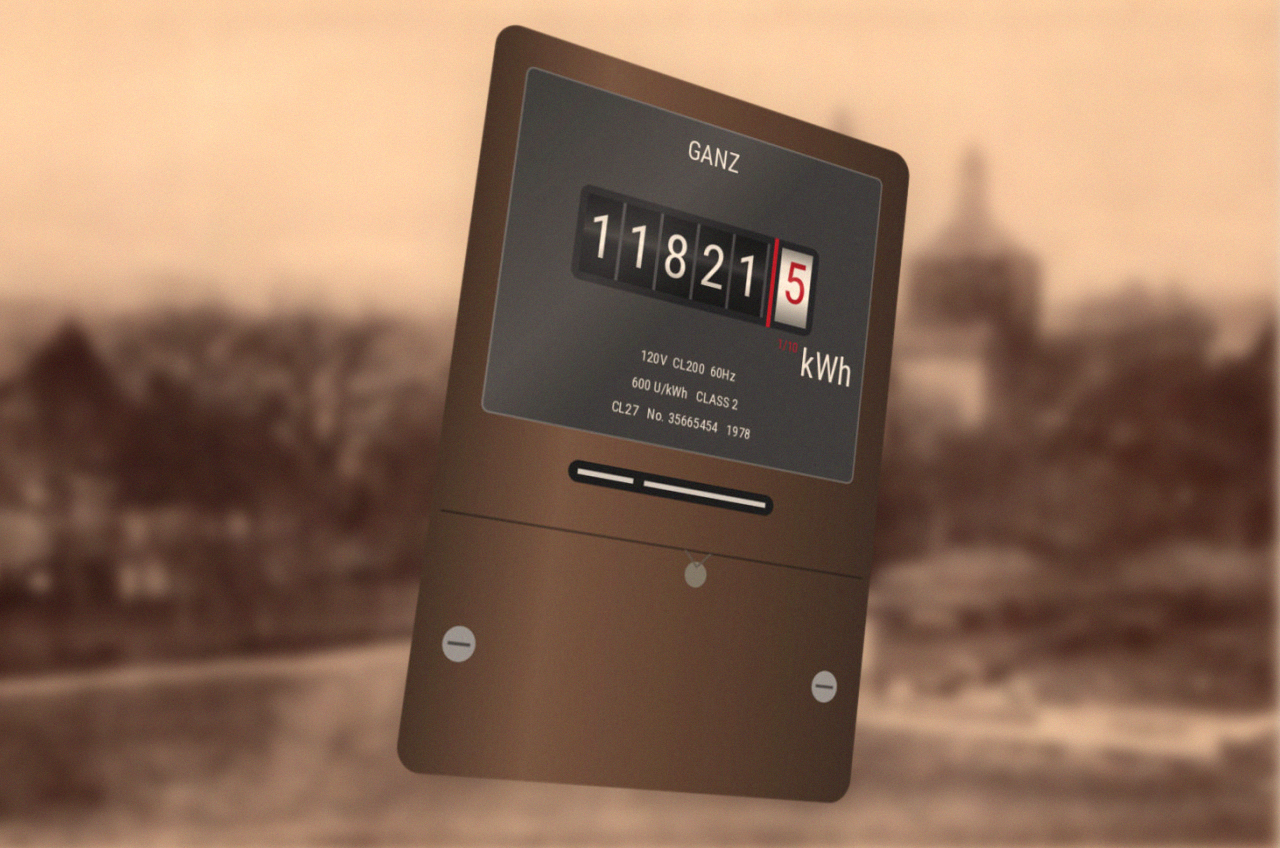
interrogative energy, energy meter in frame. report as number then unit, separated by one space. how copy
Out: 11821.5 kWh
